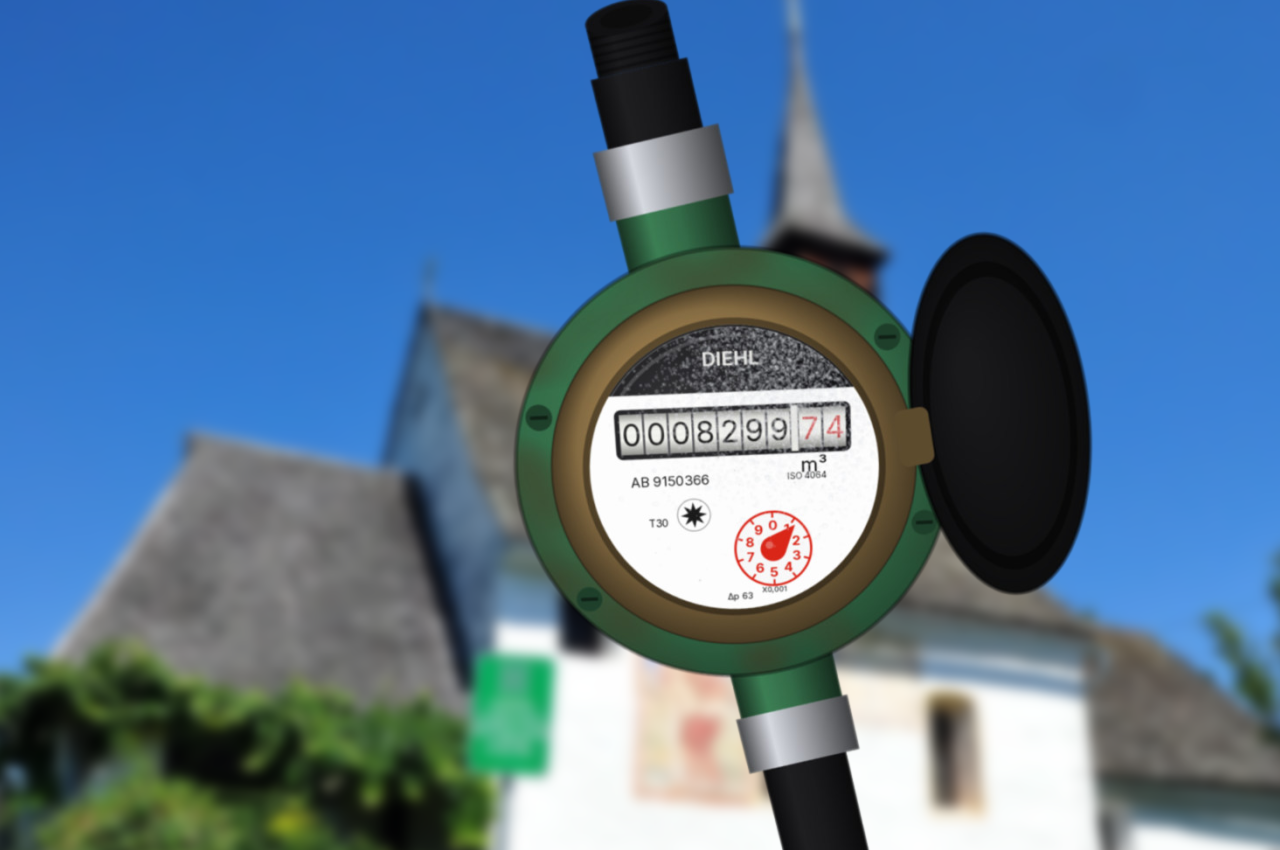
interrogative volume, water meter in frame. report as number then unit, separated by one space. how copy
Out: 8299.741 m³
